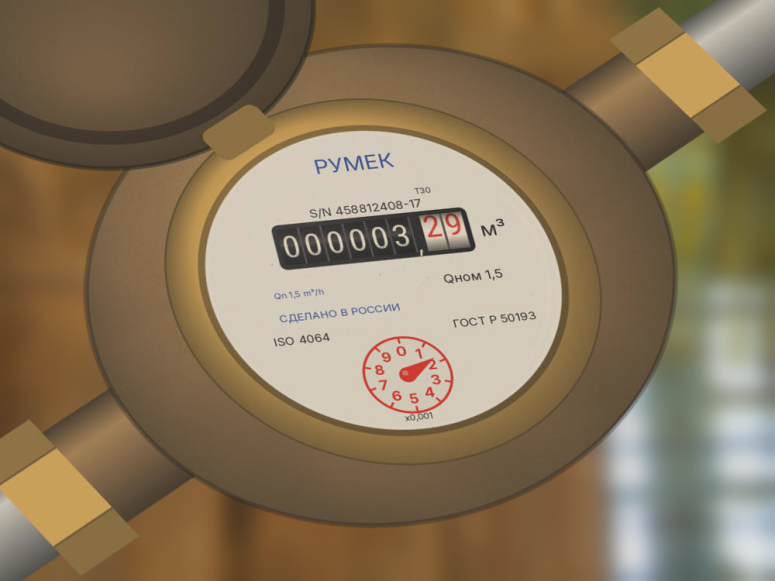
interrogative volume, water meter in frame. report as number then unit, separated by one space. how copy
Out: 3.291 m³
